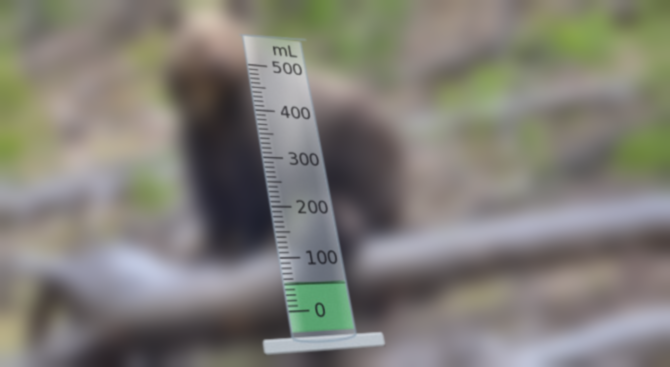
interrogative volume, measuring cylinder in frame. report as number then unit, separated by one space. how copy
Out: 50 mL
